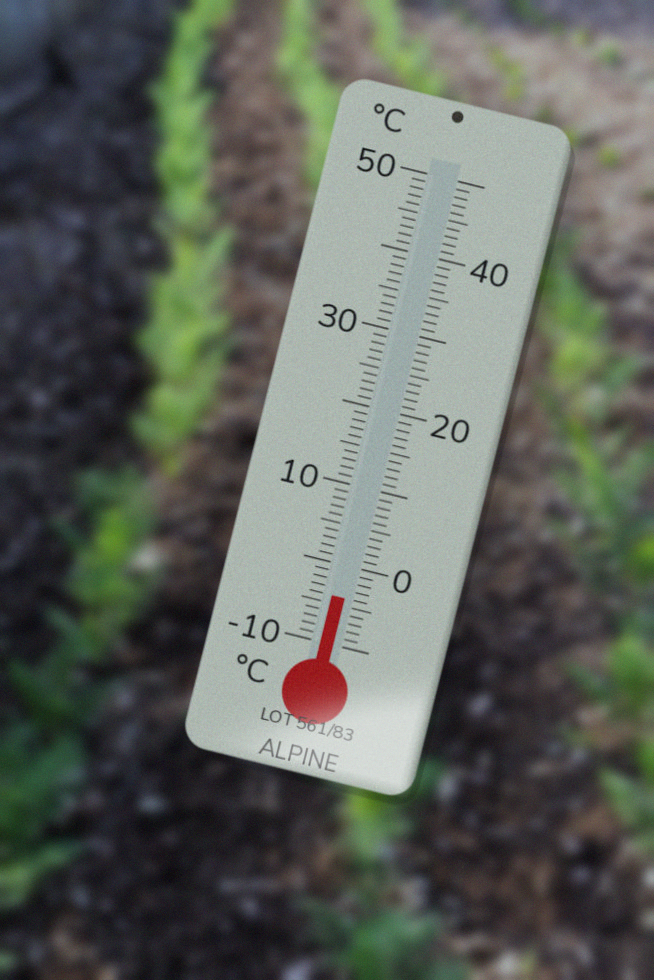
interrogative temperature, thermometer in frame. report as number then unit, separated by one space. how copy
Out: -4 °C
